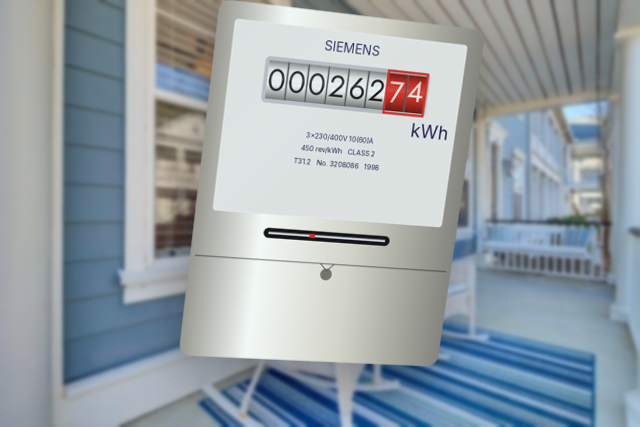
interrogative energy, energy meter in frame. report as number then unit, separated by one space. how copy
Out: 262.74 kWh
